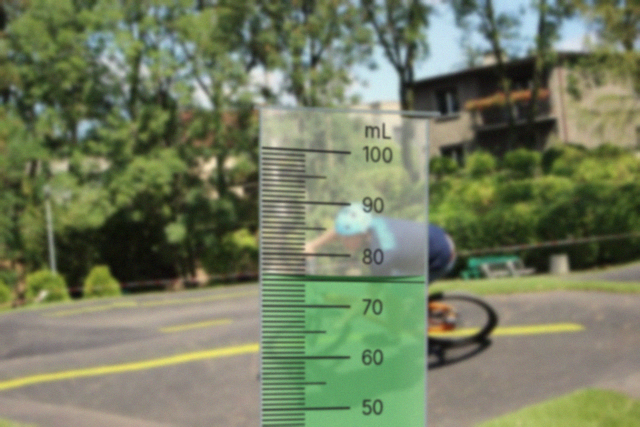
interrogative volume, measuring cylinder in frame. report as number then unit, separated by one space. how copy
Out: 75 mL
